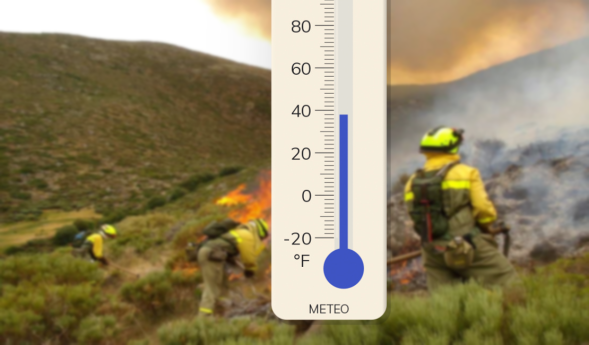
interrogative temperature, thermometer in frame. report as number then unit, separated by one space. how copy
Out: 38 °F
